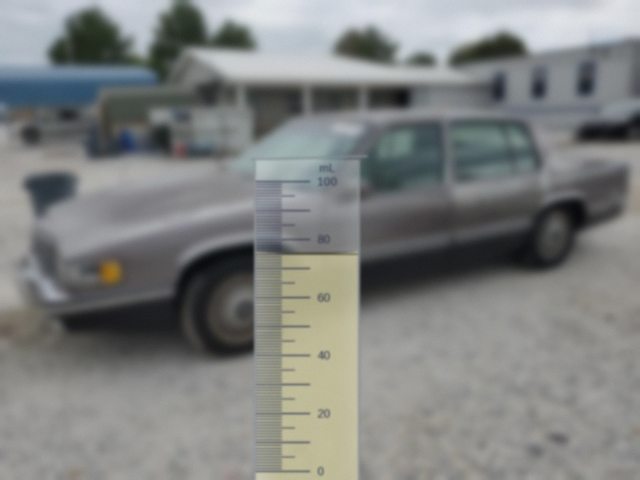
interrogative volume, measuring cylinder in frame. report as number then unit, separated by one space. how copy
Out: 75 mL
